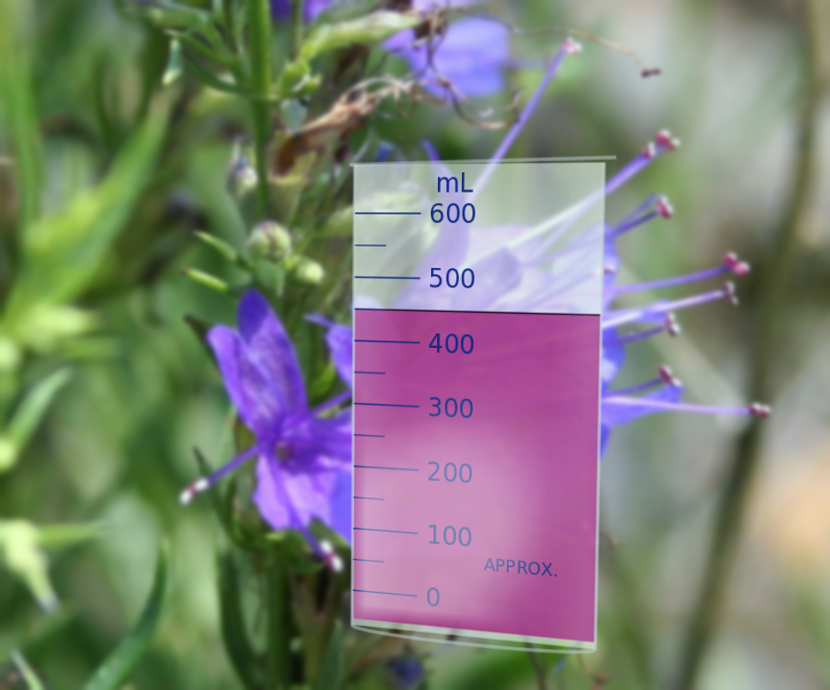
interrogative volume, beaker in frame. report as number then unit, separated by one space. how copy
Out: 450 mL
